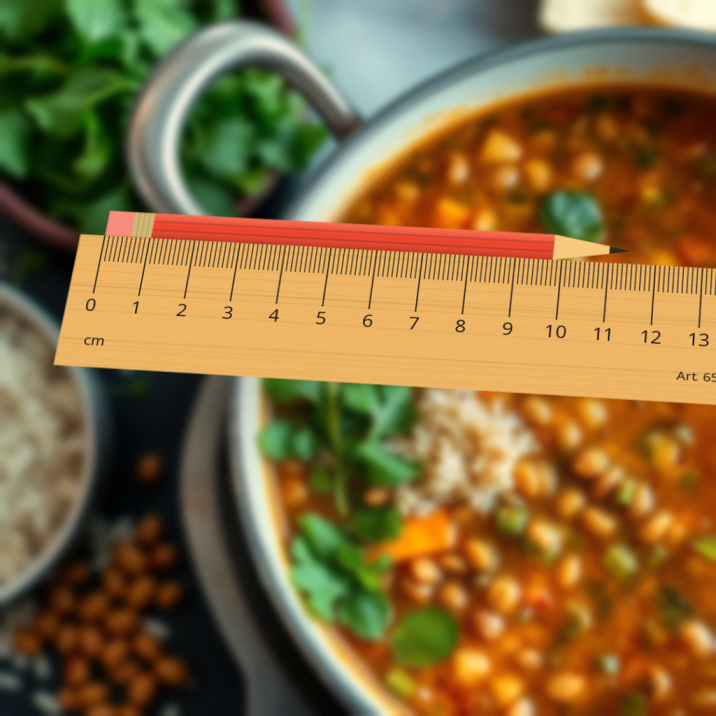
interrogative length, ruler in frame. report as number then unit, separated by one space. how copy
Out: 11.4 cm
